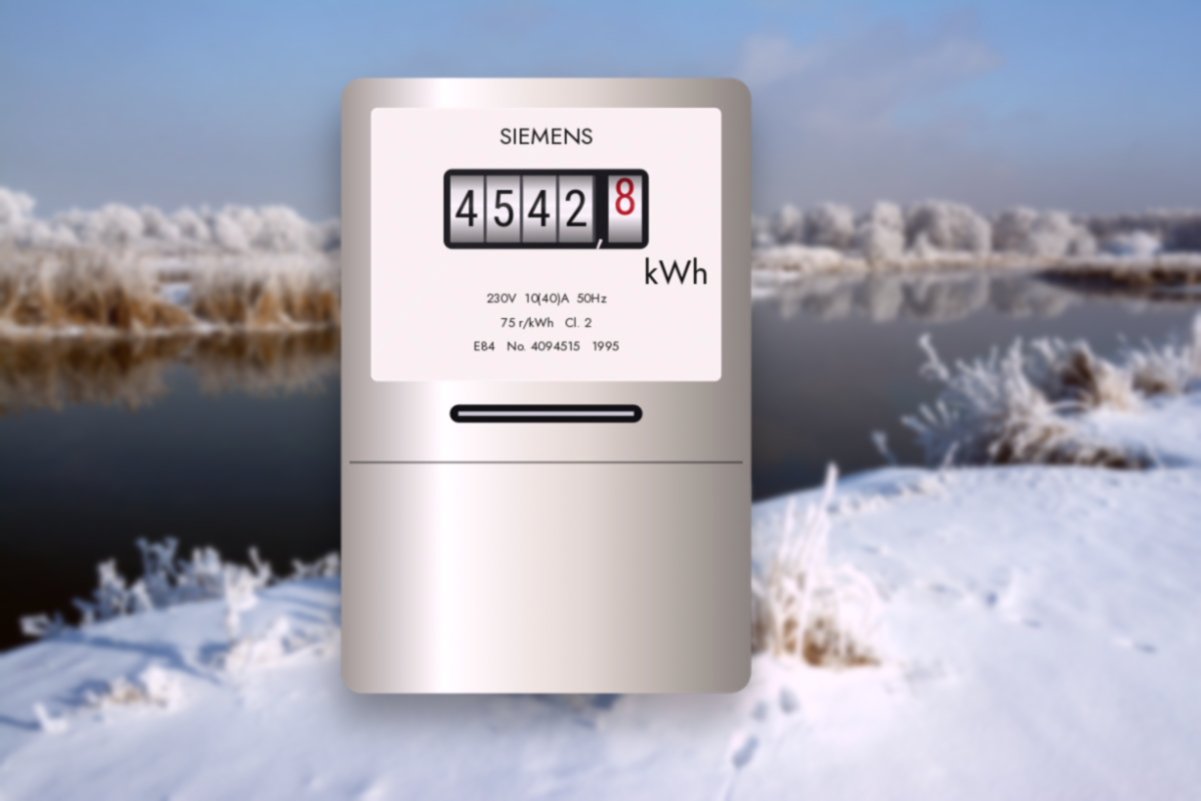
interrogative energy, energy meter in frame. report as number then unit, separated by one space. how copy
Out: 4542.8 kWh
